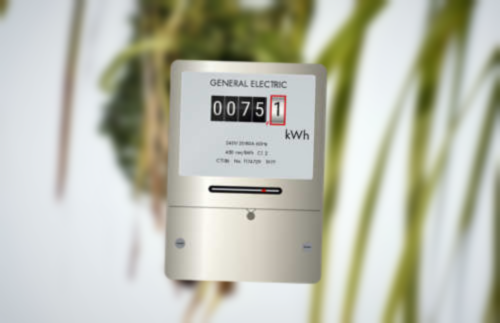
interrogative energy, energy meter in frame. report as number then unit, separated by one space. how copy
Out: 75.1 kWh
